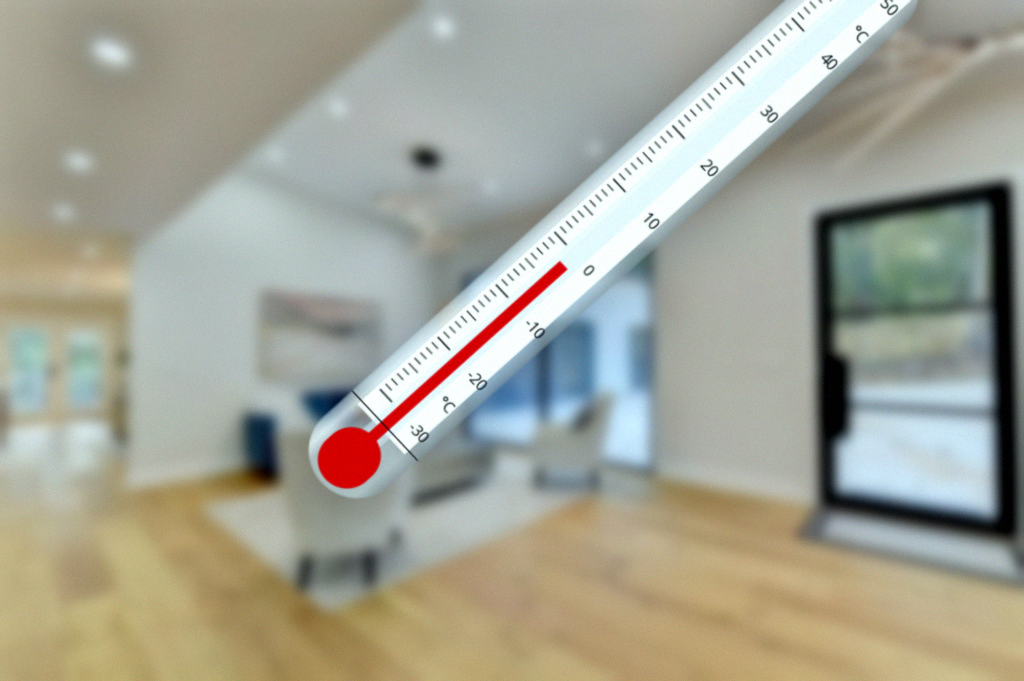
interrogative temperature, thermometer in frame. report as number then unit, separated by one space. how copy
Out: -2 °C
